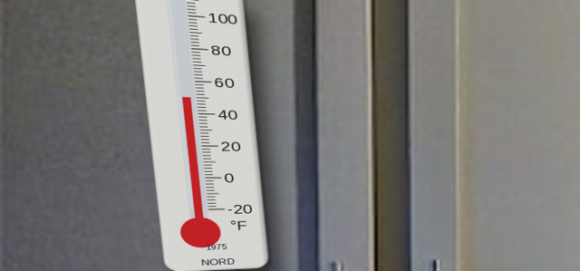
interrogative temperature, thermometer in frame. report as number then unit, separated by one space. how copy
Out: 50 °F
